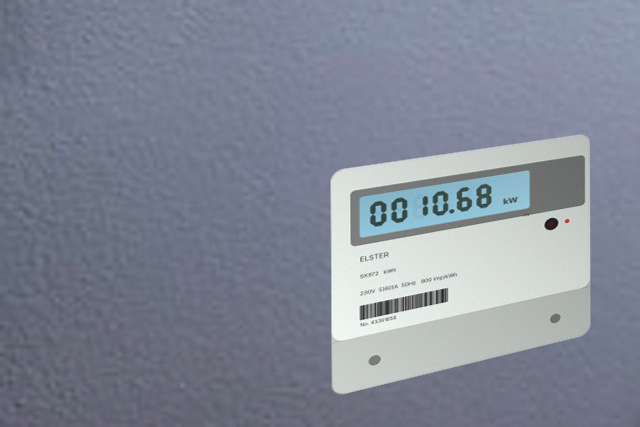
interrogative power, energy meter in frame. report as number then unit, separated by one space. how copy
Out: 10.68 kW
